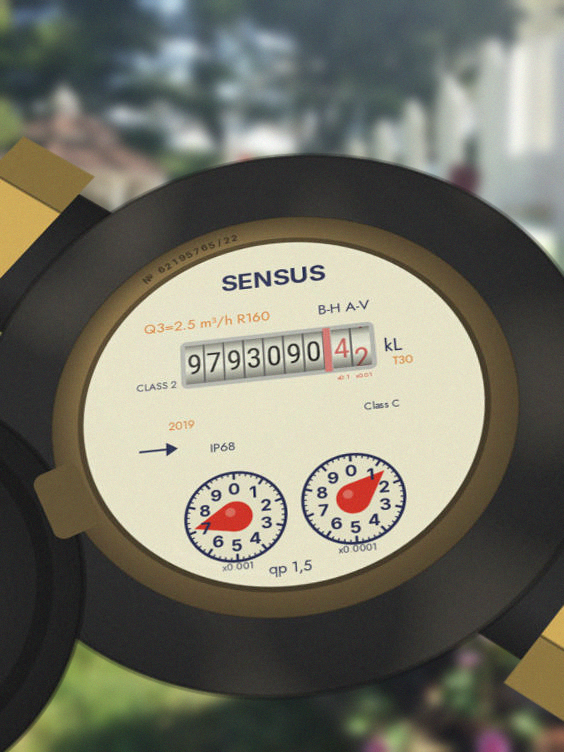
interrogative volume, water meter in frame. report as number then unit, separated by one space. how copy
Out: 9793090.4171 kL
